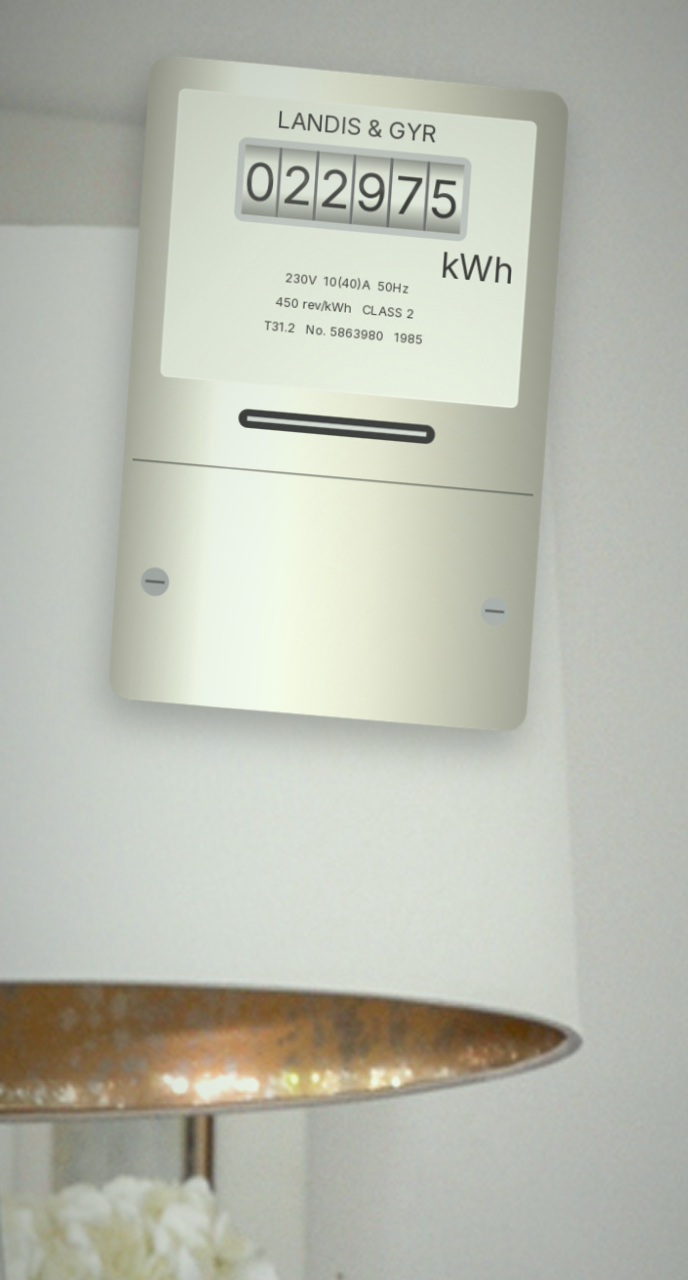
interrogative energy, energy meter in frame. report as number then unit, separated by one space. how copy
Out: 22975 kWh
